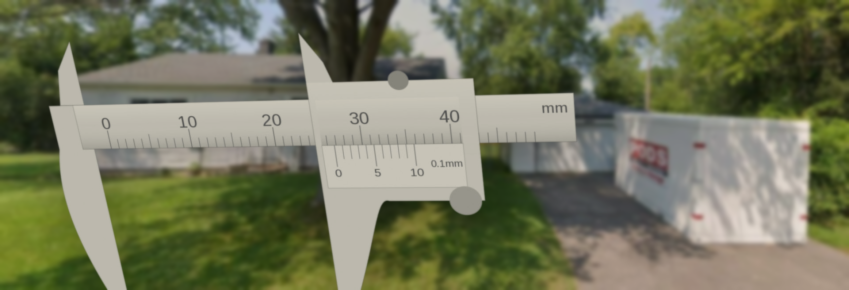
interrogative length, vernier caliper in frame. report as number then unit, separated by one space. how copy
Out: 26.8 mm
